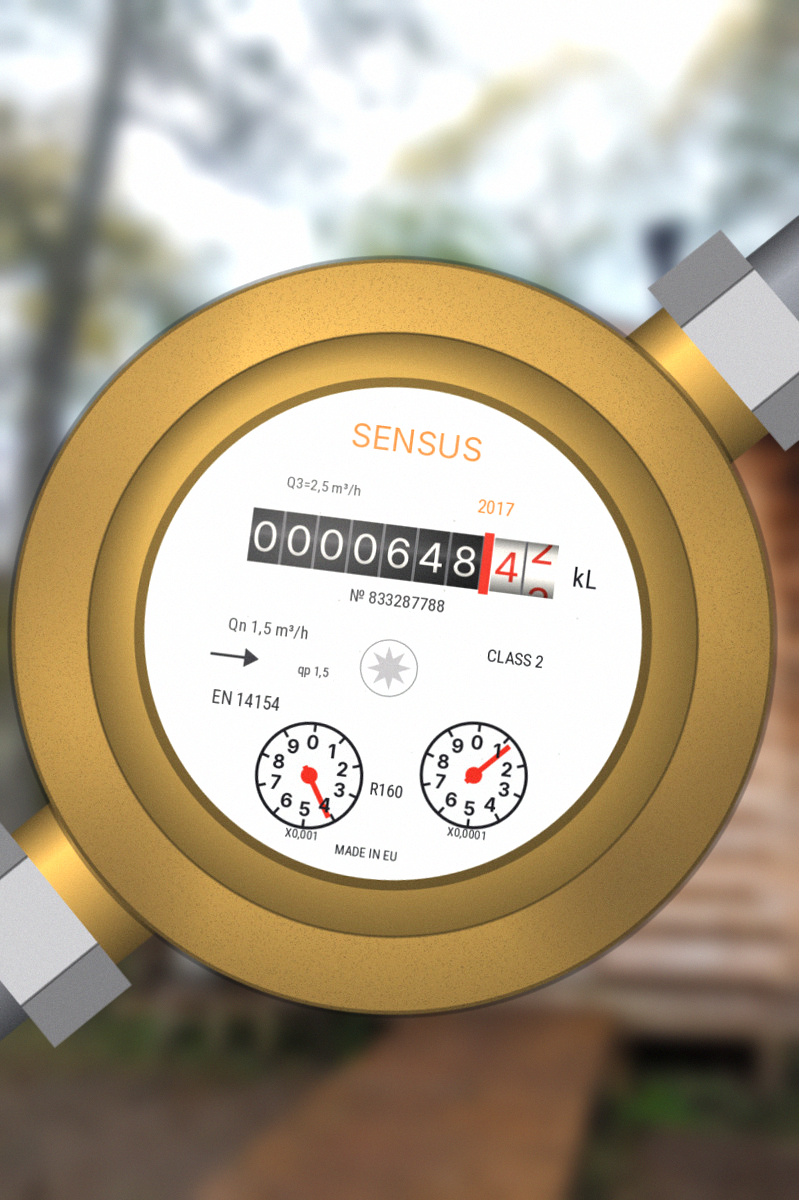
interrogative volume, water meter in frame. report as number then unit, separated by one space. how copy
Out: 648.4241 kL
